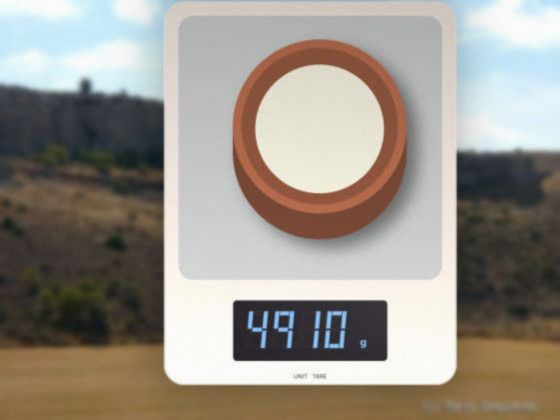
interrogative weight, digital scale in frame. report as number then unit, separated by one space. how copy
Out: 4910 g
